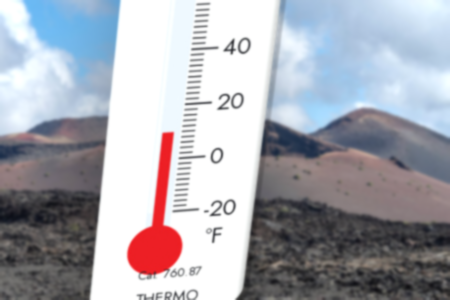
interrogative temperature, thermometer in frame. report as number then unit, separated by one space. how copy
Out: 10 °F
